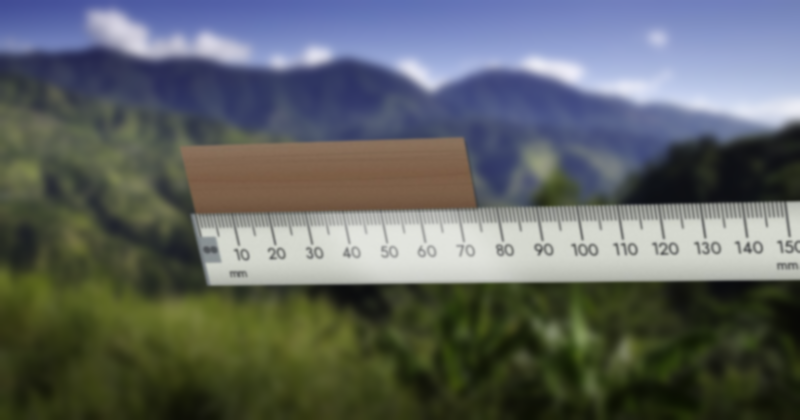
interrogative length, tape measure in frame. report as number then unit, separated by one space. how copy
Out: 75 mm
